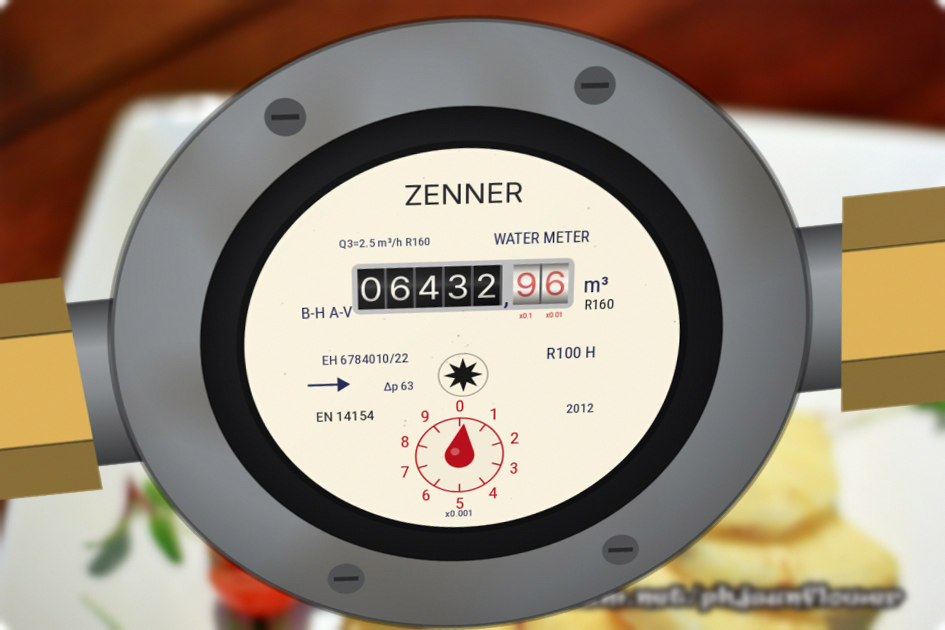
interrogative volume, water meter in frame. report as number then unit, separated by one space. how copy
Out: 6432.960 m³
